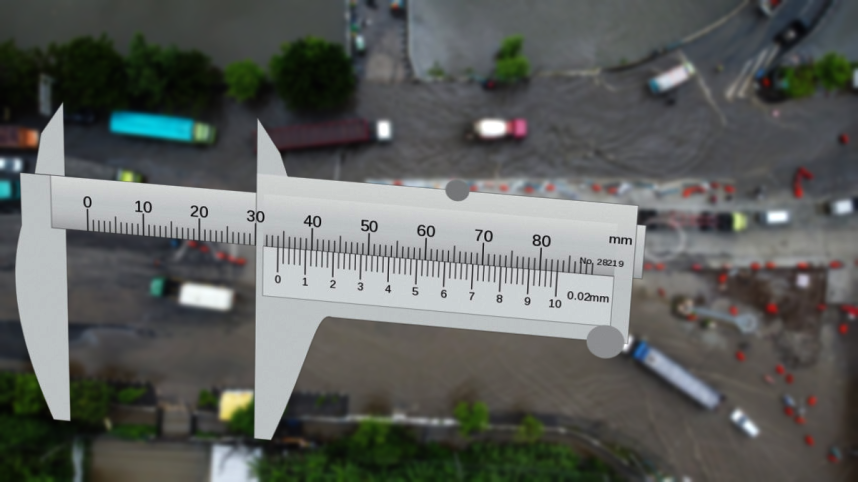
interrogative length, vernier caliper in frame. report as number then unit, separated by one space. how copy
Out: 34.0 mm
